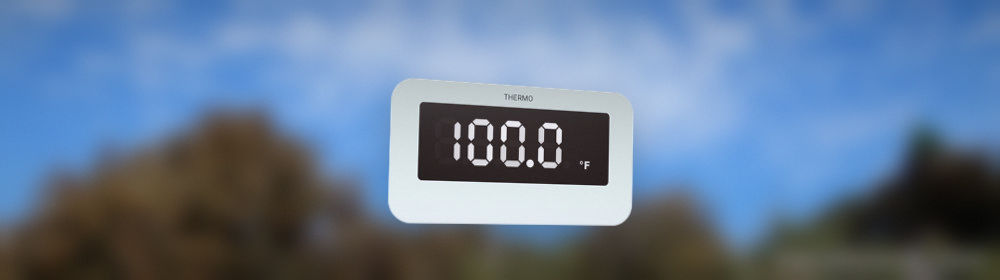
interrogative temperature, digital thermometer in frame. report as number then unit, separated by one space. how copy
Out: 100.0 °F
